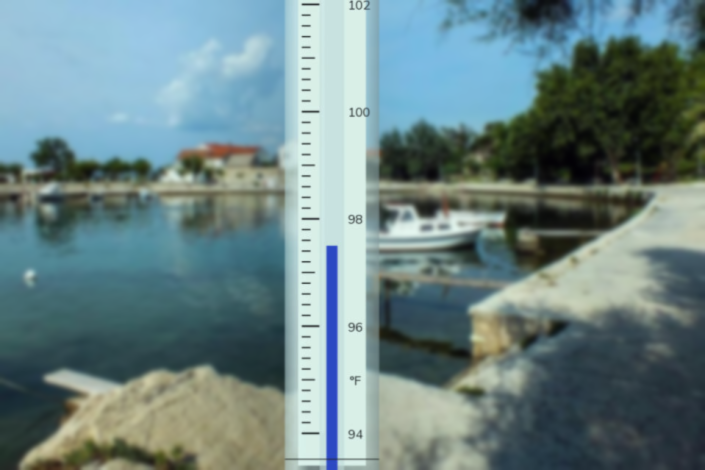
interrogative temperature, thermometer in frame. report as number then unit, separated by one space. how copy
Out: 97.5 °F
